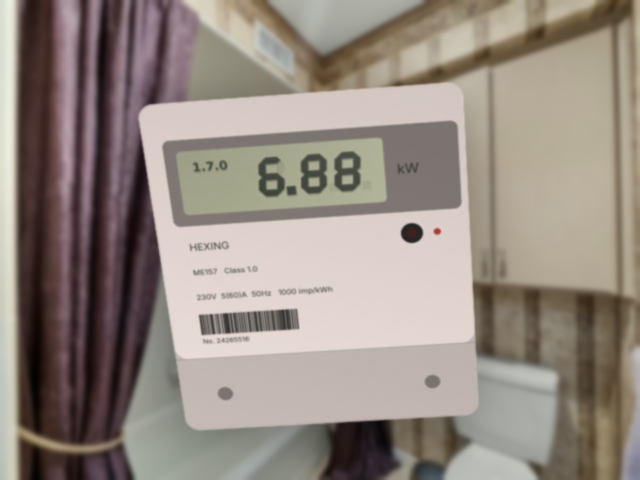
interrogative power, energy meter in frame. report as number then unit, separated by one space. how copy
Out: 6.88 kW
